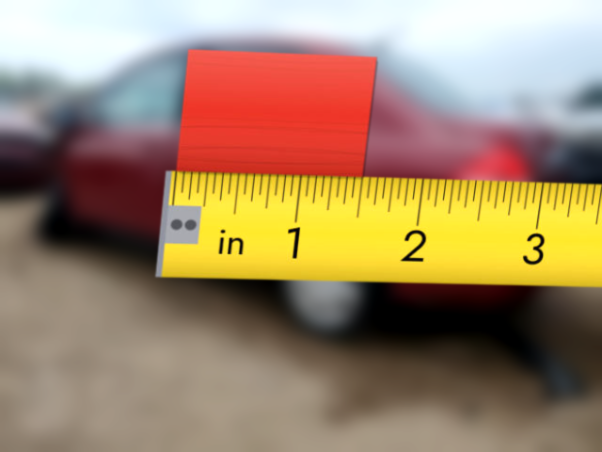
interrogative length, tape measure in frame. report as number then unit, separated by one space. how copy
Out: 1.5 in
